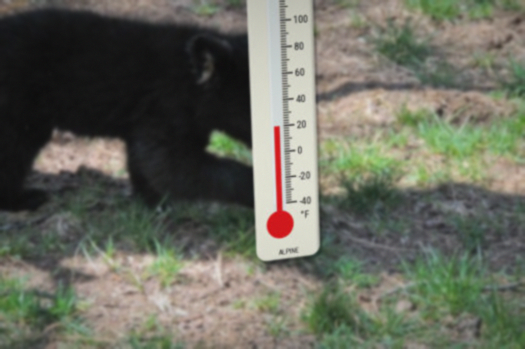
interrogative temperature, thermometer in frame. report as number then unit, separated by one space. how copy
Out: 20 °F
